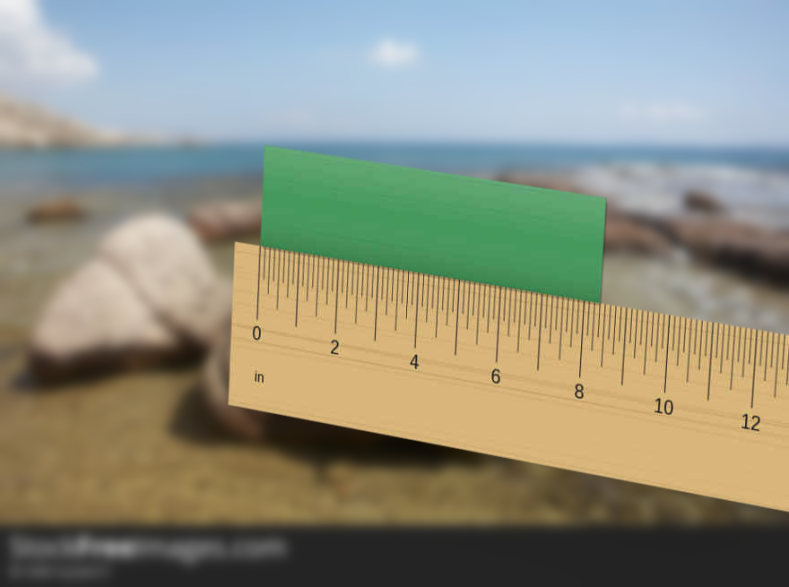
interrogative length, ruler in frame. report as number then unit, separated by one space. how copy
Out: 8.375 in
